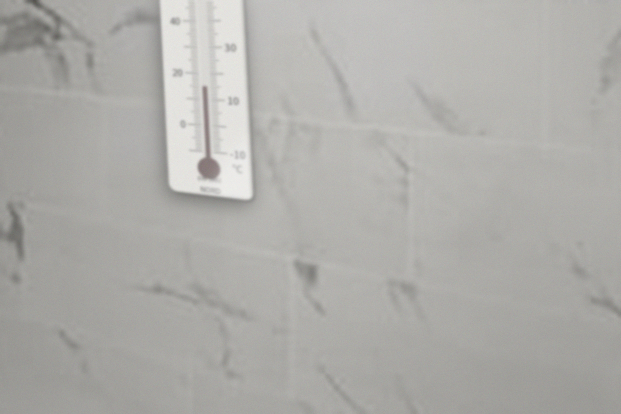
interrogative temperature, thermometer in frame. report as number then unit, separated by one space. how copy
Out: 15 °C
